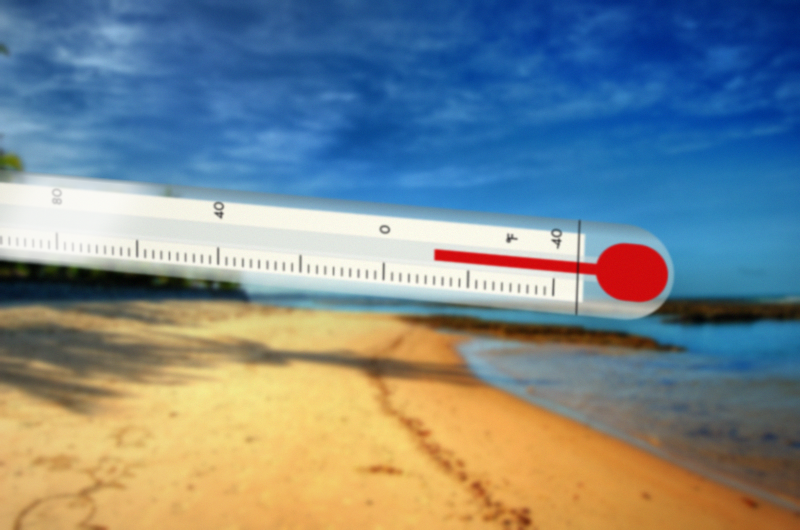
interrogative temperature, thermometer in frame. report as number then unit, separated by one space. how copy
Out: -12 °F
